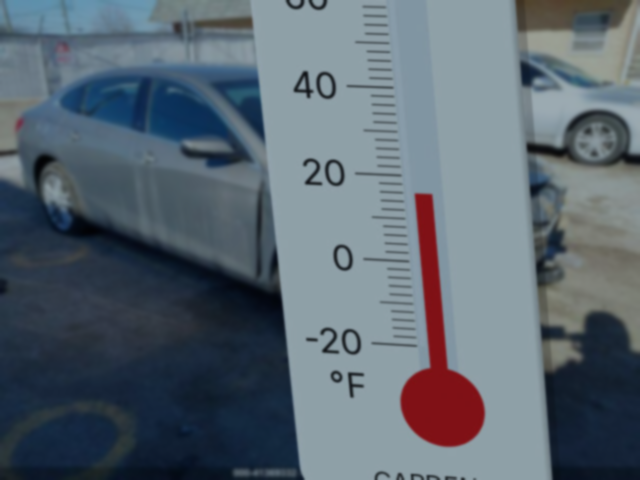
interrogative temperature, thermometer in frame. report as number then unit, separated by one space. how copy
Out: 16 °F
